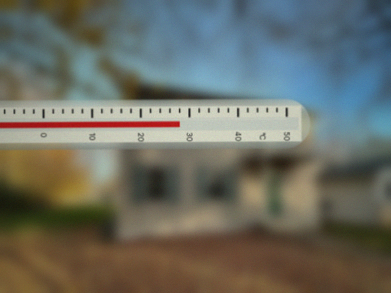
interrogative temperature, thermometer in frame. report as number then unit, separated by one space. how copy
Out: 28 °C
